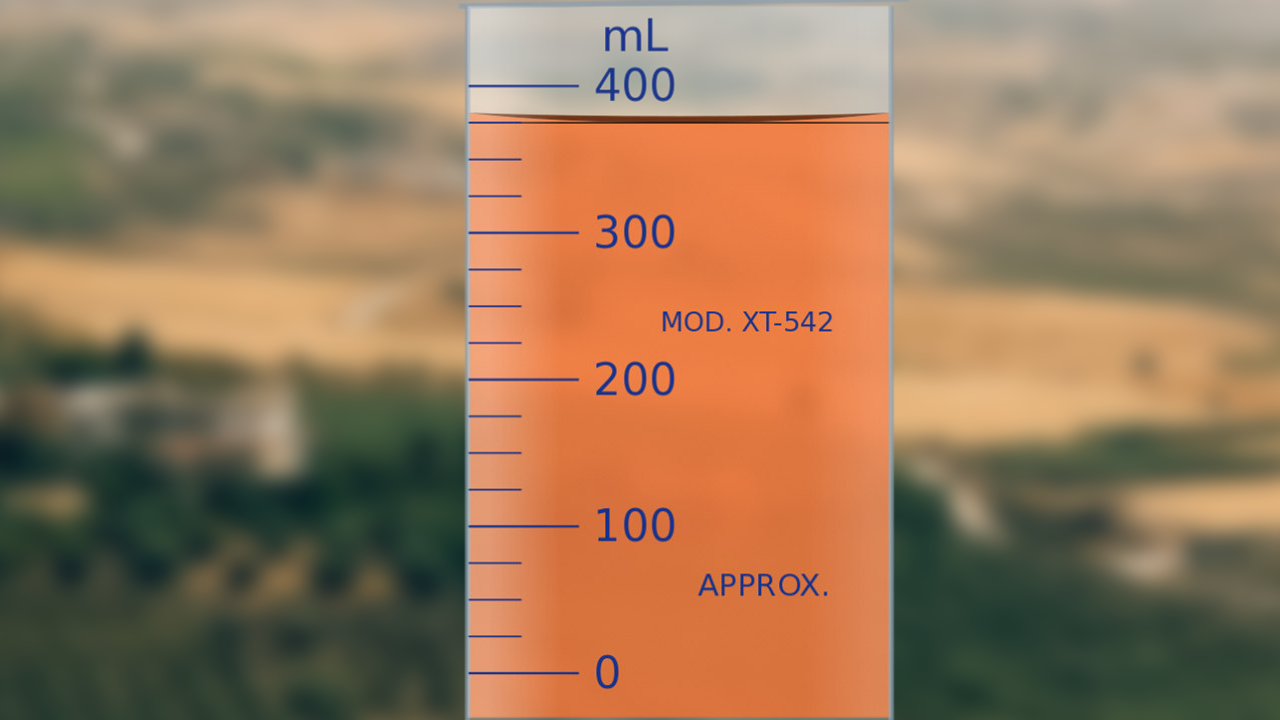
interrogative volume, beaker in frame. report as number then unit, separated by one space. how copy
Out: 375 mL
